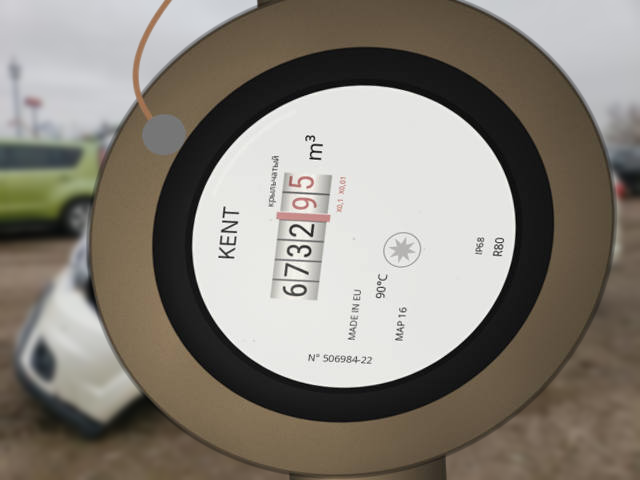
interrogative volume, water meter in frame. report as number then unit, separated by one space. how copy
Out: 6732.95 m³
